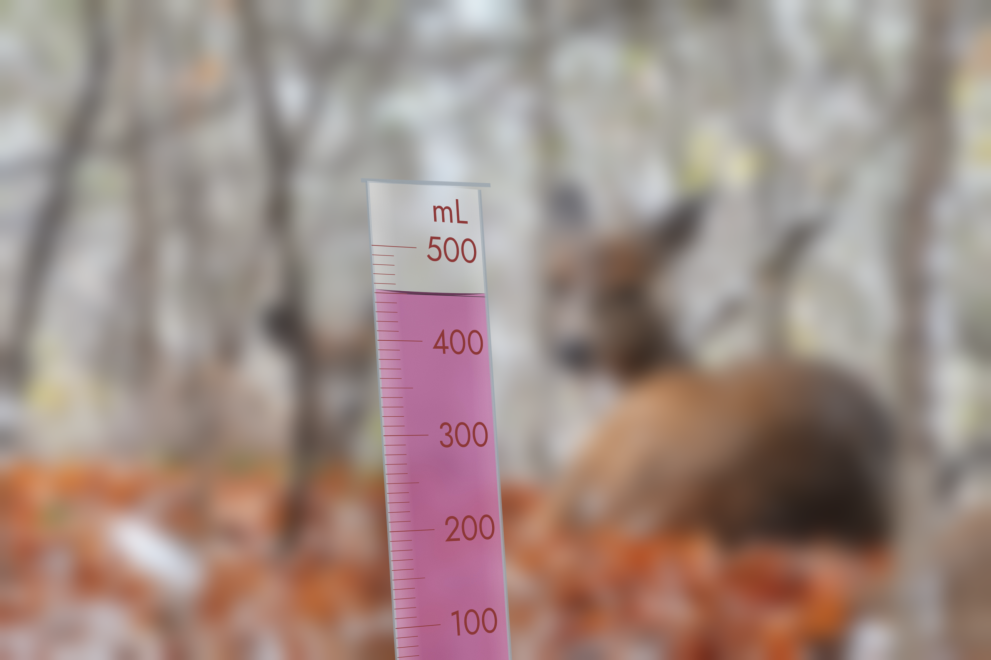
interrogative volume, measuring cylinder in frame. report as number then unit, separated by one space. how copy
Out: 450 mL
